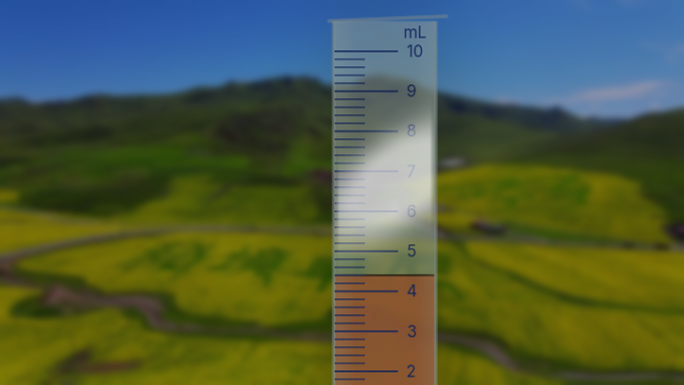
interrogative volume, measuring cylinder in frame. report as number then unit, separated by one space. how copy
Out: 4.4 mL
